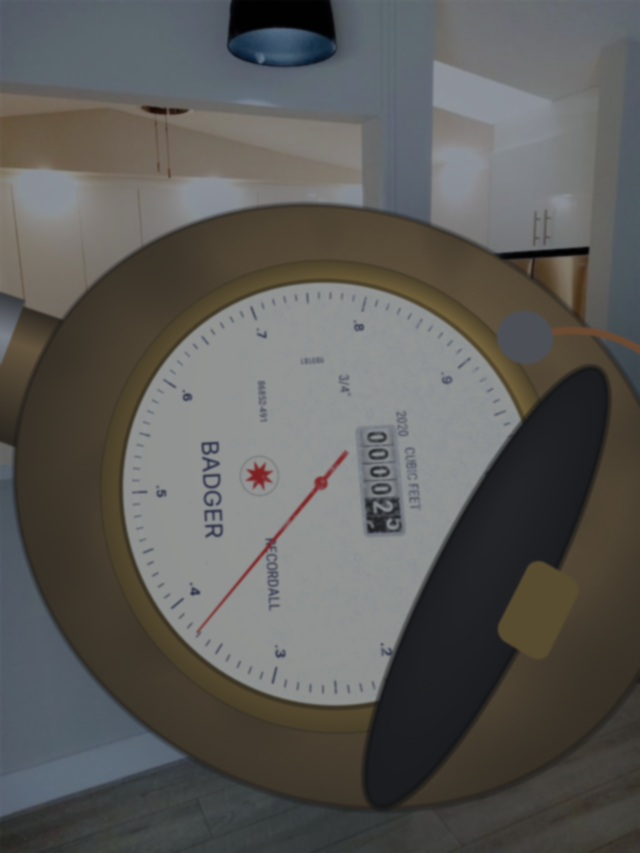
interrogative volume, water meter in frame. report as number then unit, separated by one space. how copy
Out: 25.37 ft³
